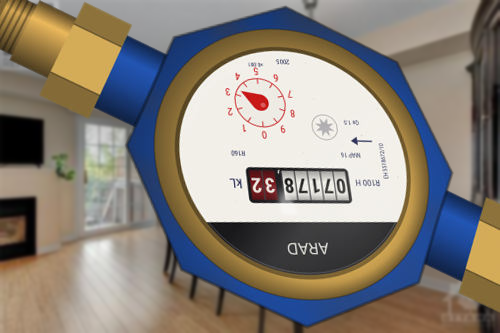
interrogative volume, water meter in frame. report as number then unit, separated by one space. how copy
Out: 7178.323 kL
